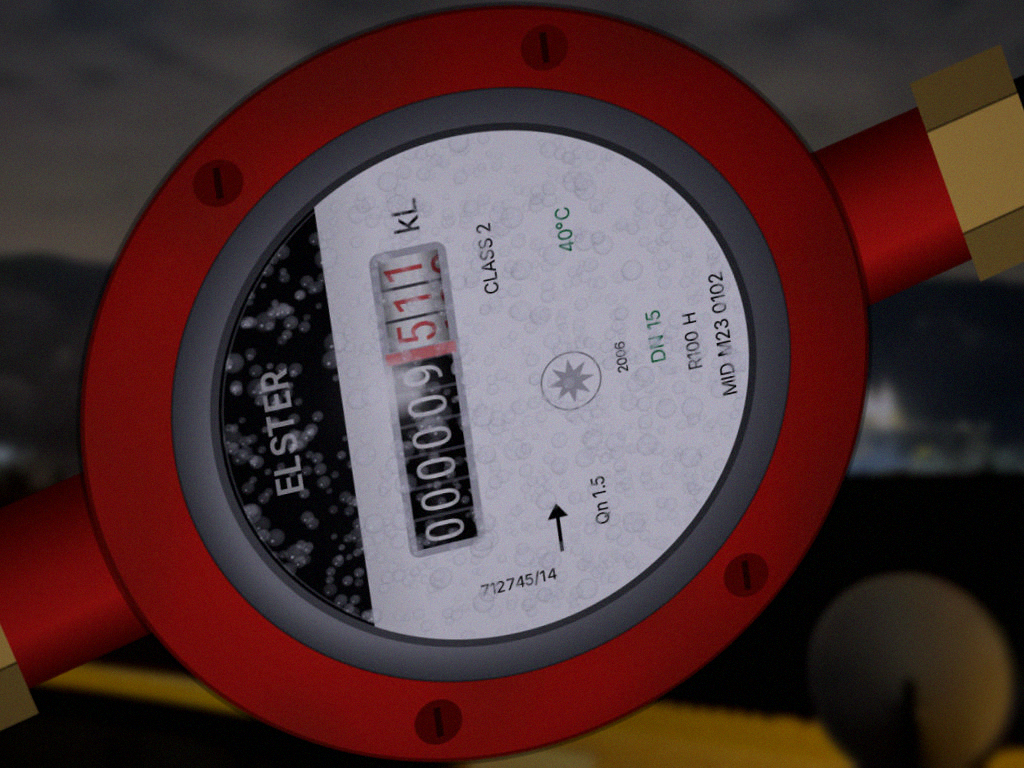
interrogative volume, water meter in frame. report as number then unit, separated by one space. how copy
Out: 9.511 kL
